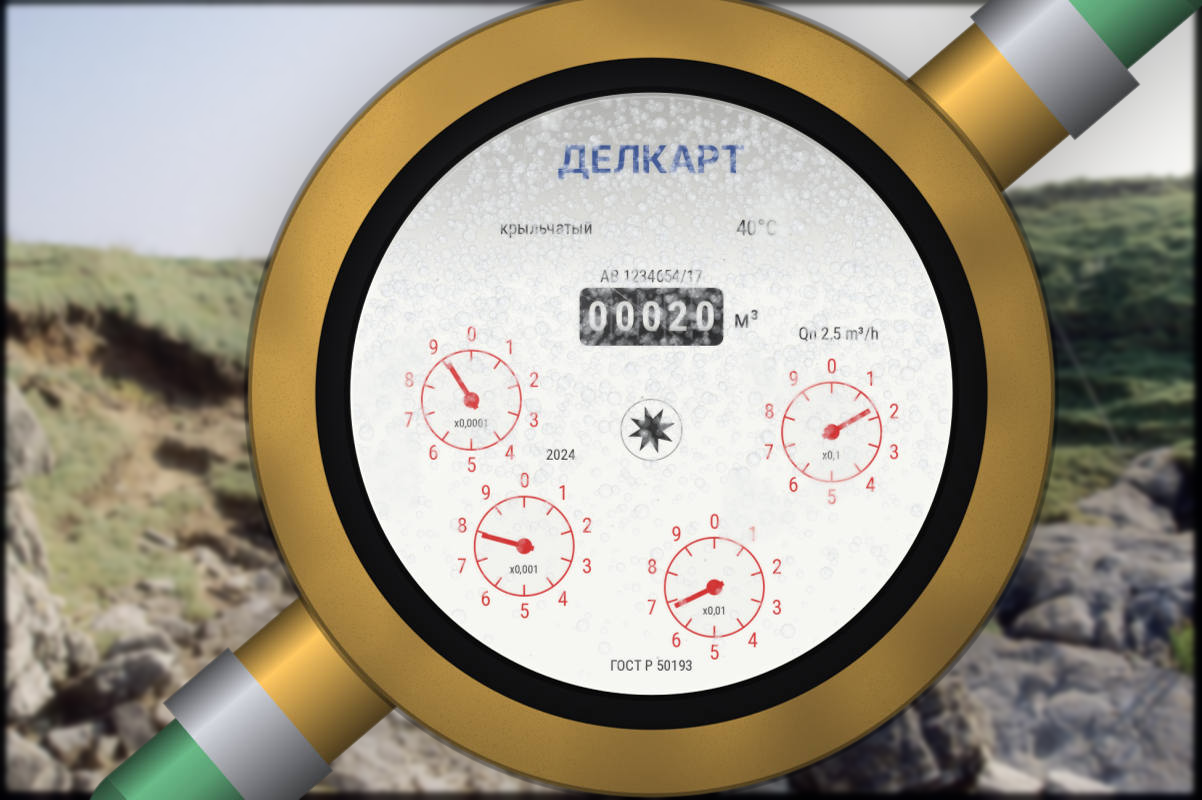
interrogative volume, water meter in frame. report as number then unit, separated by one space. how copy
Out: 20.1679 m³
